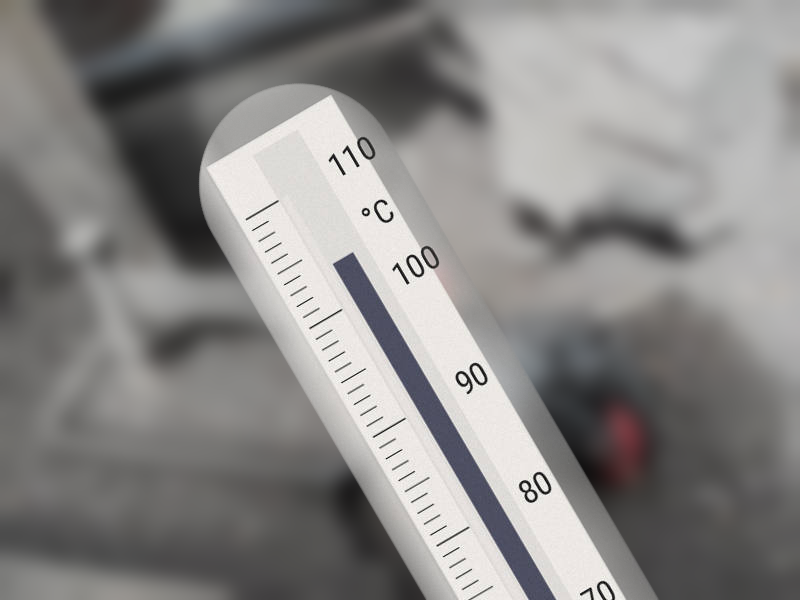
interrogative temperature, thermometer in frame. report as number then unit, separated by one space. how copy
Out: 103.5 °C
